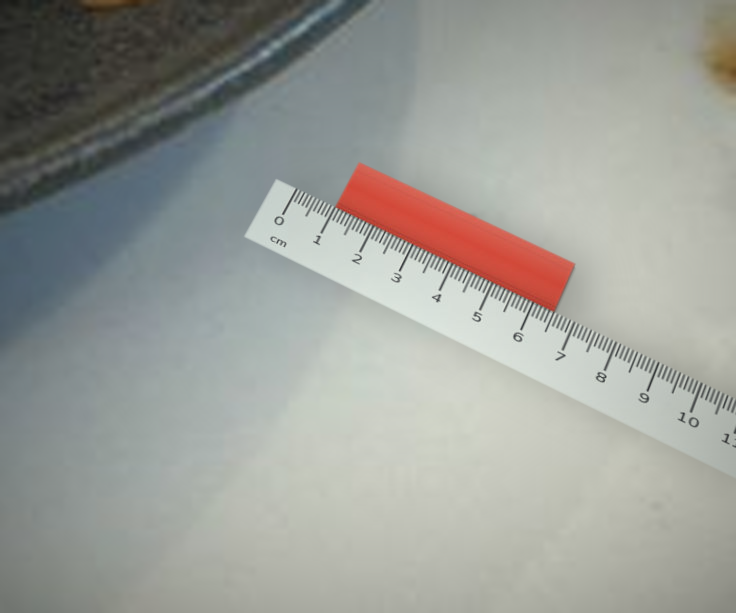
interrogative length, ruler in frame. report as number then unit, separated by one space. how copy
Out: 5.5 cm
